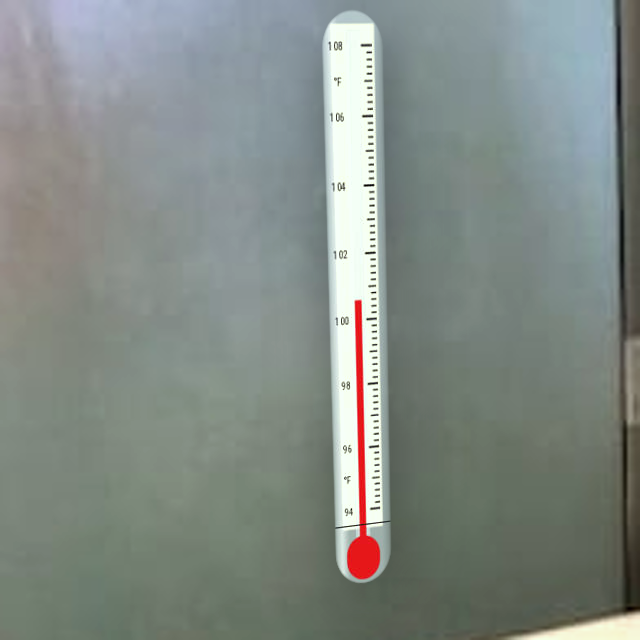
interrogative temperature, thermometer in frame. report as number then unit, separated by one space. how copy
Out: 100.6 °F
